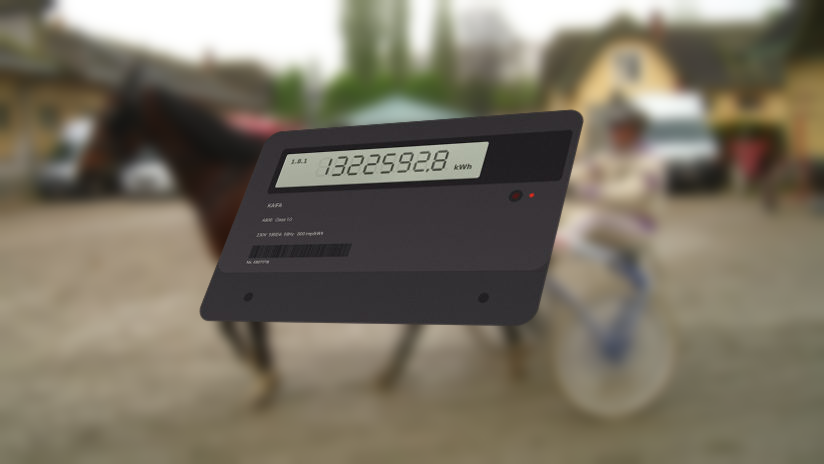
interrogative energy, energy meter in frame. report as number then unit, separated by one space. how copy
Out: 1322592.8 kWh
